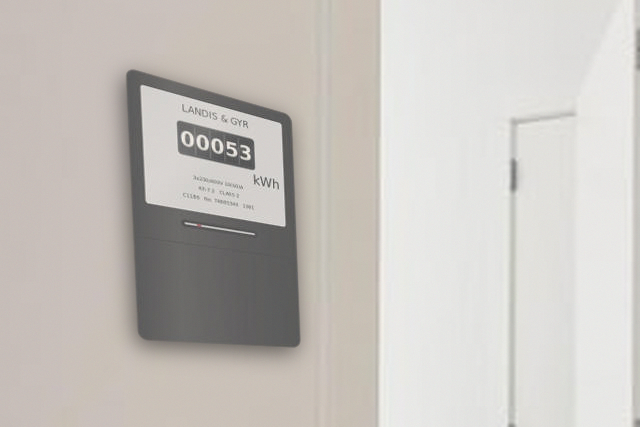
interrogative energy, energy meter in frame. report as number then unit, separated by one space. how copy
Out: 53 kWh
